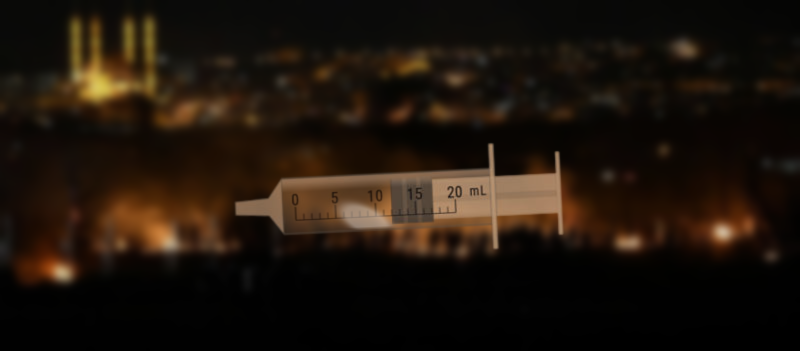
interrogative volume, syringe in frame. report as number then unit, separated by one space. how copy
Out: 12 mL
